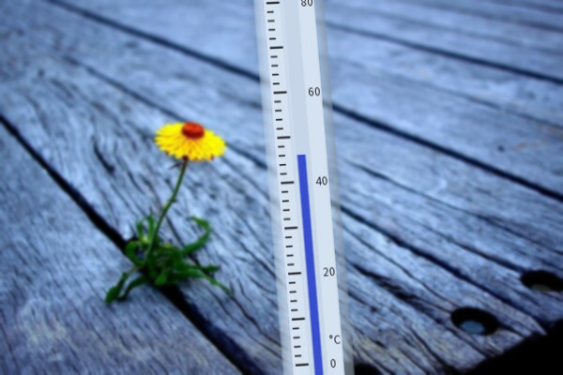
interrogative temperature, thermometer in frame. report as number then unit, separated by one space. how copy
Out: 46 °C
